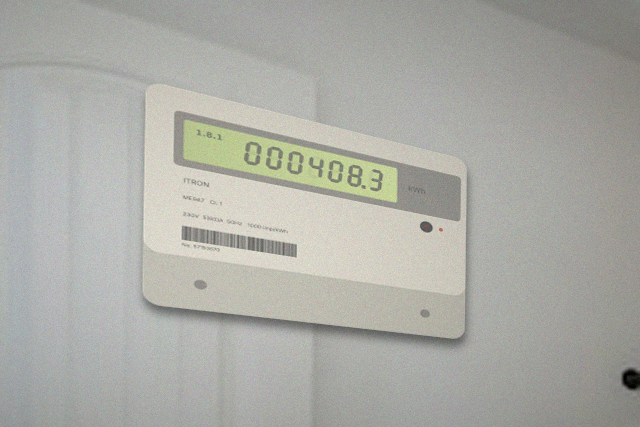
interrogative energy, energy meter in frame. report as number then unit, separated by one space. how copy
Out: 408.3 kWh
